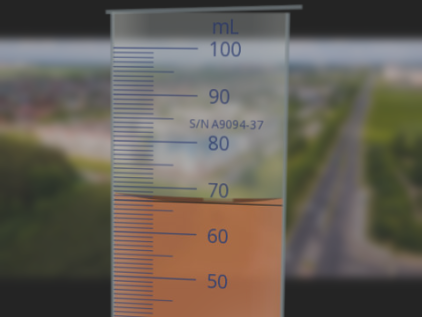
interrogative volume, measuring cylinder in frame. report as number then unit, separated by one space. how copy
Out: 67 mL
